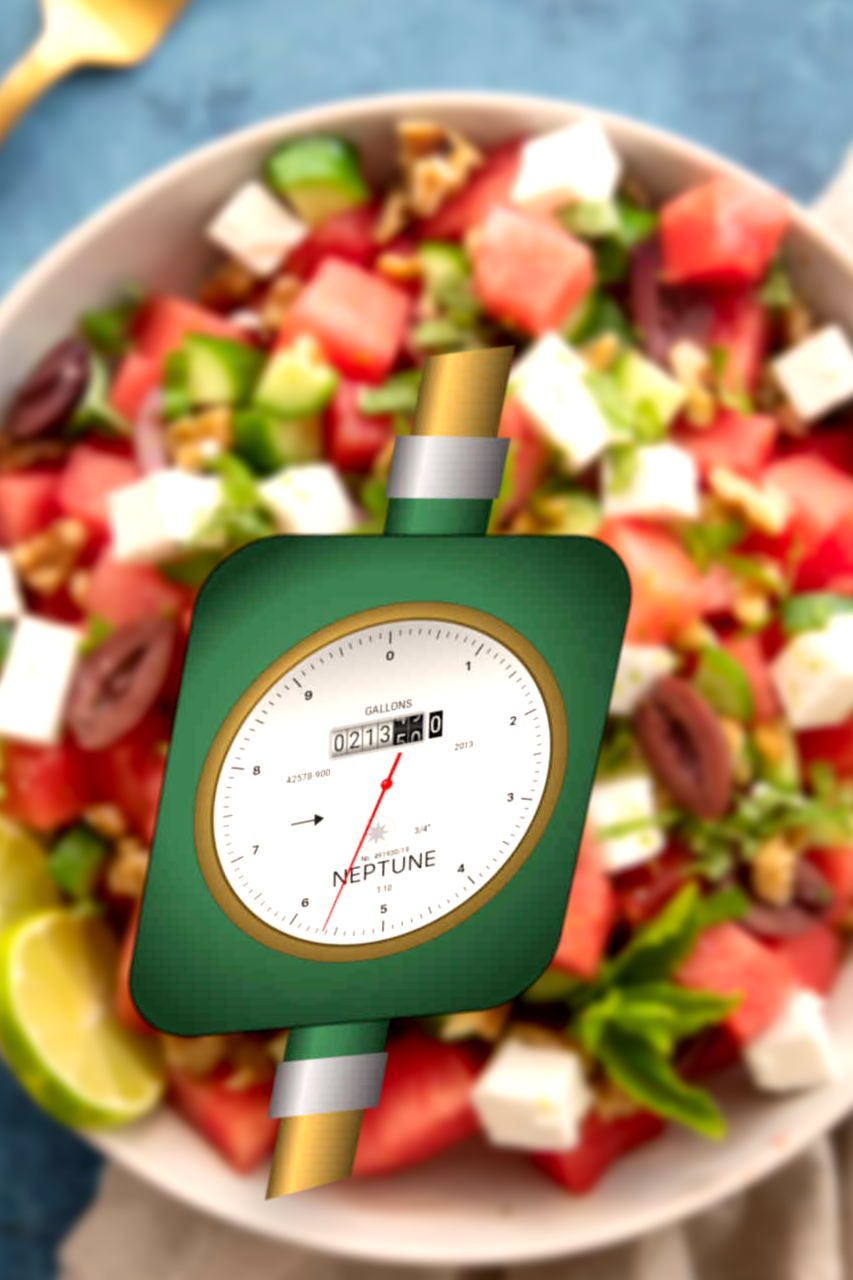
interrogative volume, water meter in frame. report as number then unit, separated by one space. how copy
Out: 213495.6 gal
